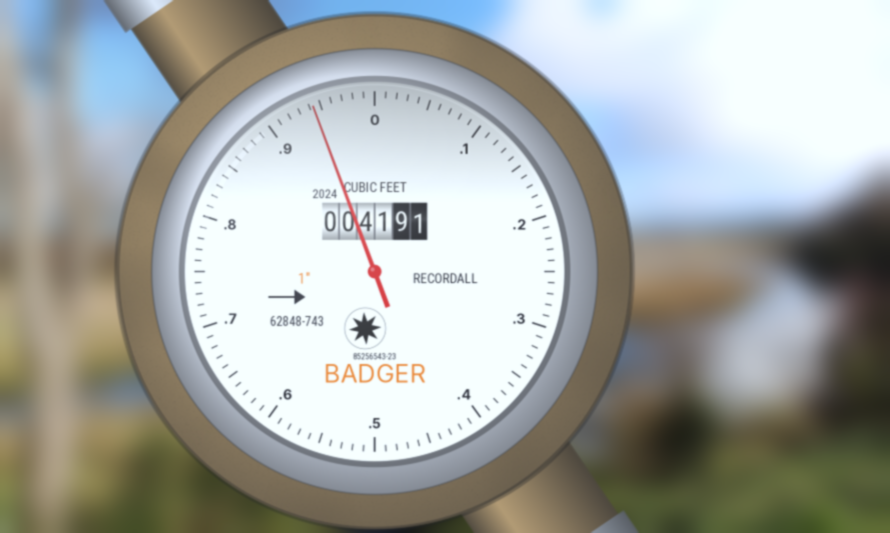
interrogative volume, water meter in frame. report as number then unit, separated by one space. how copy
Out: 4190.94 ft³
